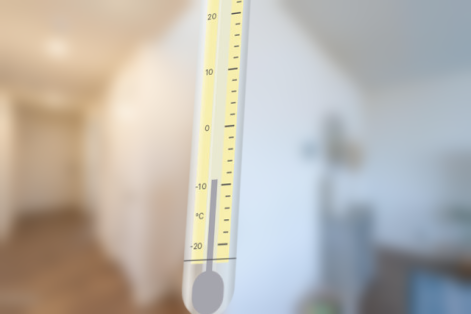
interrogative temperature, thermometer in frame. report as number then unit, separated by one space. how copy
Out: -9 °C
